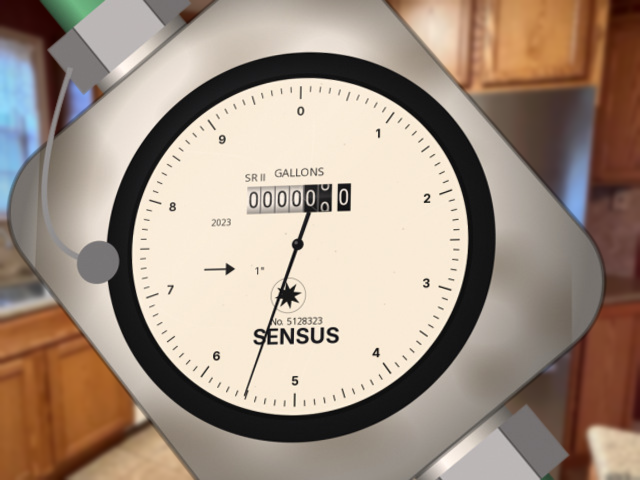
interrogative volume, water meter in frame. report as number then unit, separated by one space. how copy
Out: 85.5 gal
